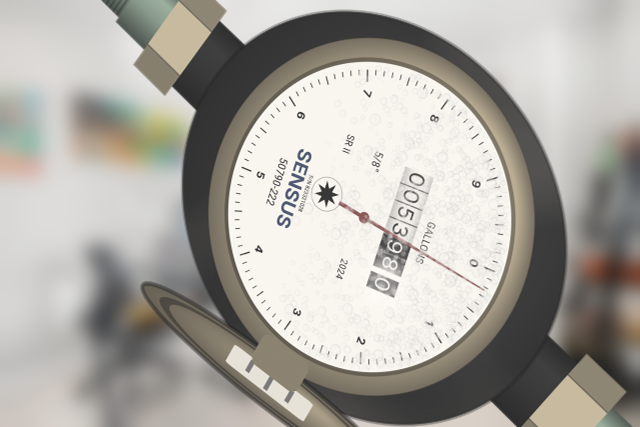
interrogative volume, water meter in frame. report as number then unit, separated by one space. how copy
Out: 53980.2 gal
